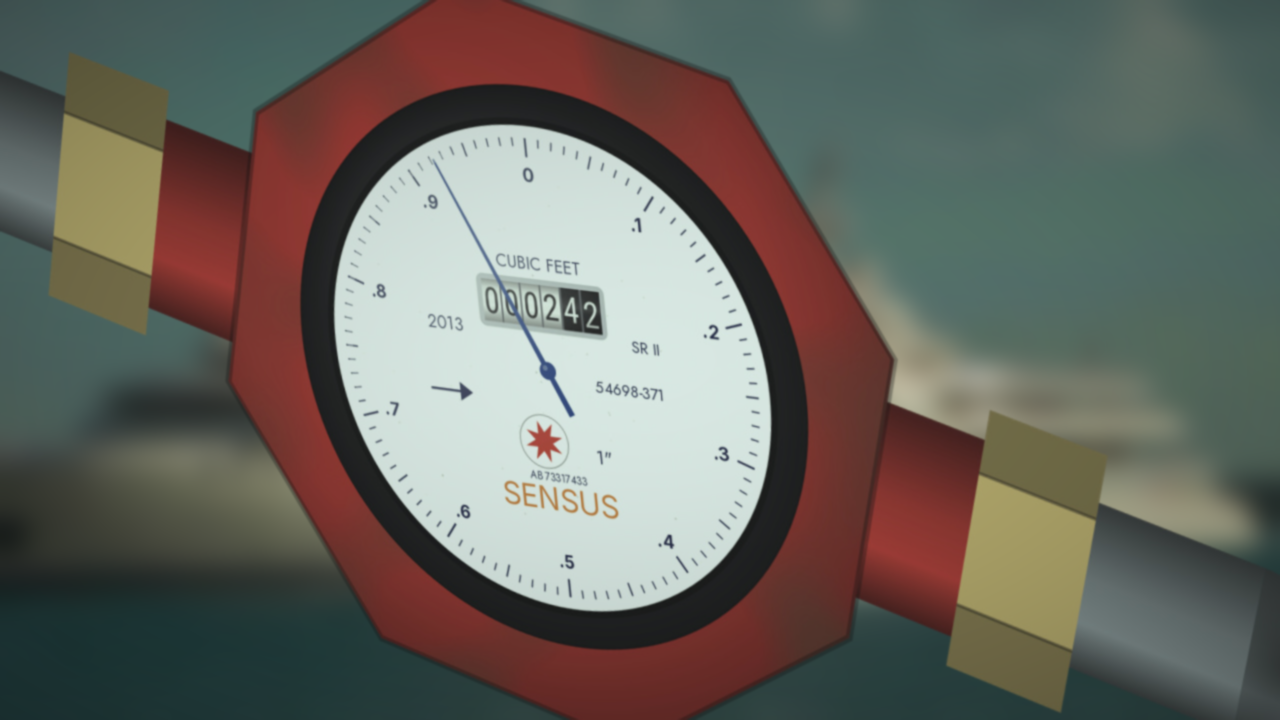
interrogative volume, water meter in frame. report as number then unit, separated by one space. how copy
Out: 241.92 ft³
